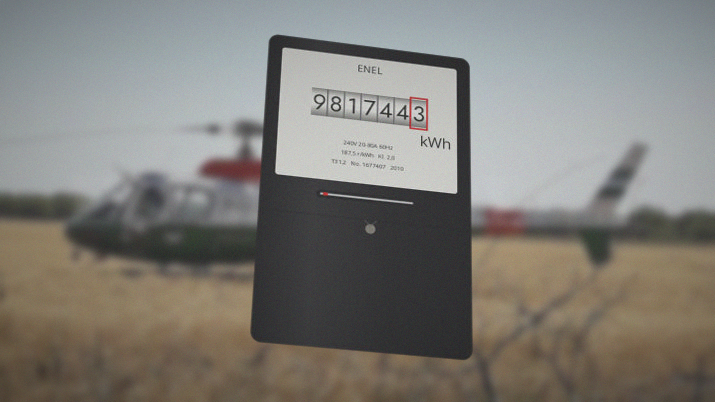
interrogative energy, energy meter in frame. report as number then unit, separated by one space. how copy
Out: 981744.3 kWh
